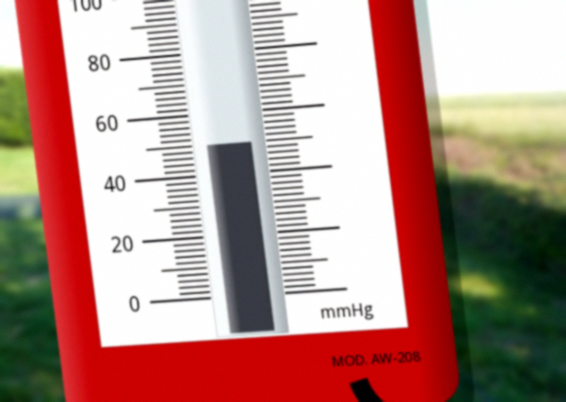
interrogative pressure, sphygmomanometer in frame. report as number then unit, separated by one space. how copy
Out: 50 mmHg
